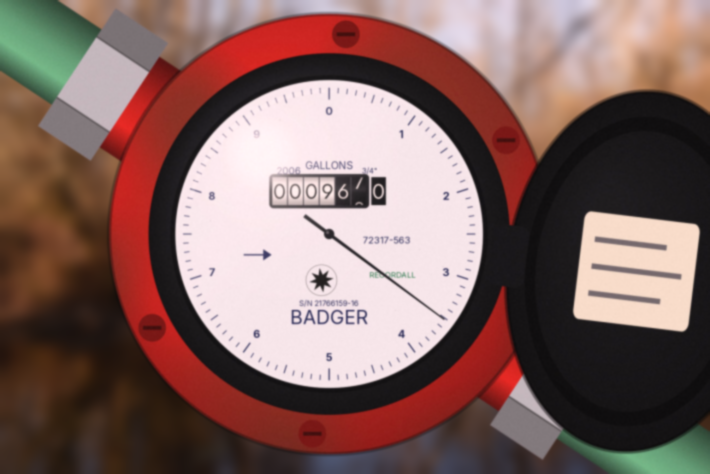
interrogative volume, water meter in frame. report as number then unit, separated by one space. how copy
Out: 9673.5 gal
